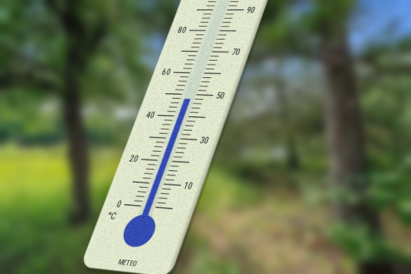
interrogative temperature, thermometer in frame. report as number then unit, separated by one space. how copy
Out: 48 °C
